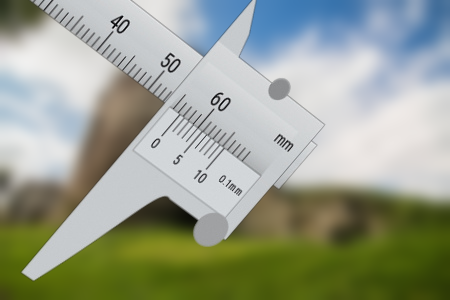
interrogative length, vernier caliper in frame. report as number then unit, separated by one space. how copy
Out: 56.4 mm
